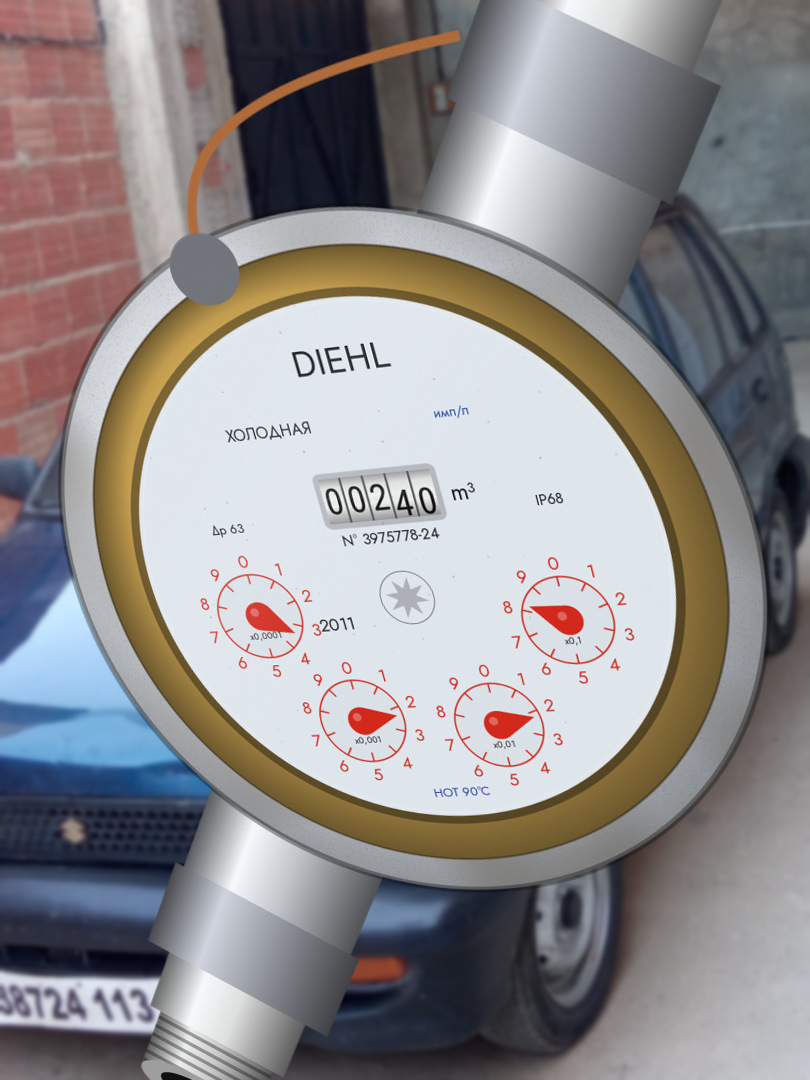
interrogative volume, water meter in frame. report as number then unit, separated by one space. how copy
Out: 239.8223 m³
